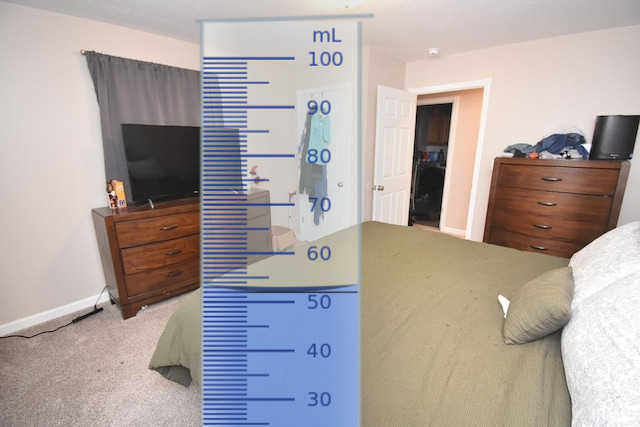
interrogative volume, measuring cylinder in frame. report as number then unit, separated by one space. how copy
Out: 52 mL
